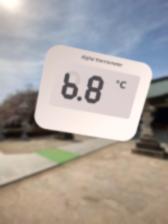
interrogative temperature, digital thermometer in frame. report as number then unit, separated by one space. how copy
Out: 6.8 °C
